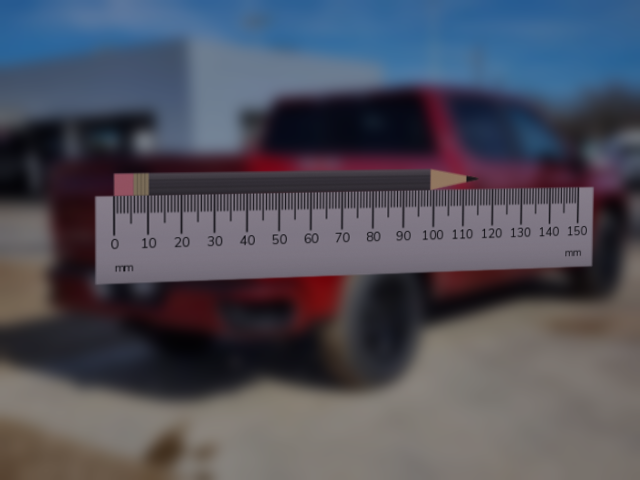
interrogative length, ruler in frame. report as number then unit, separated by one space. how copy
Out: 115 mm
